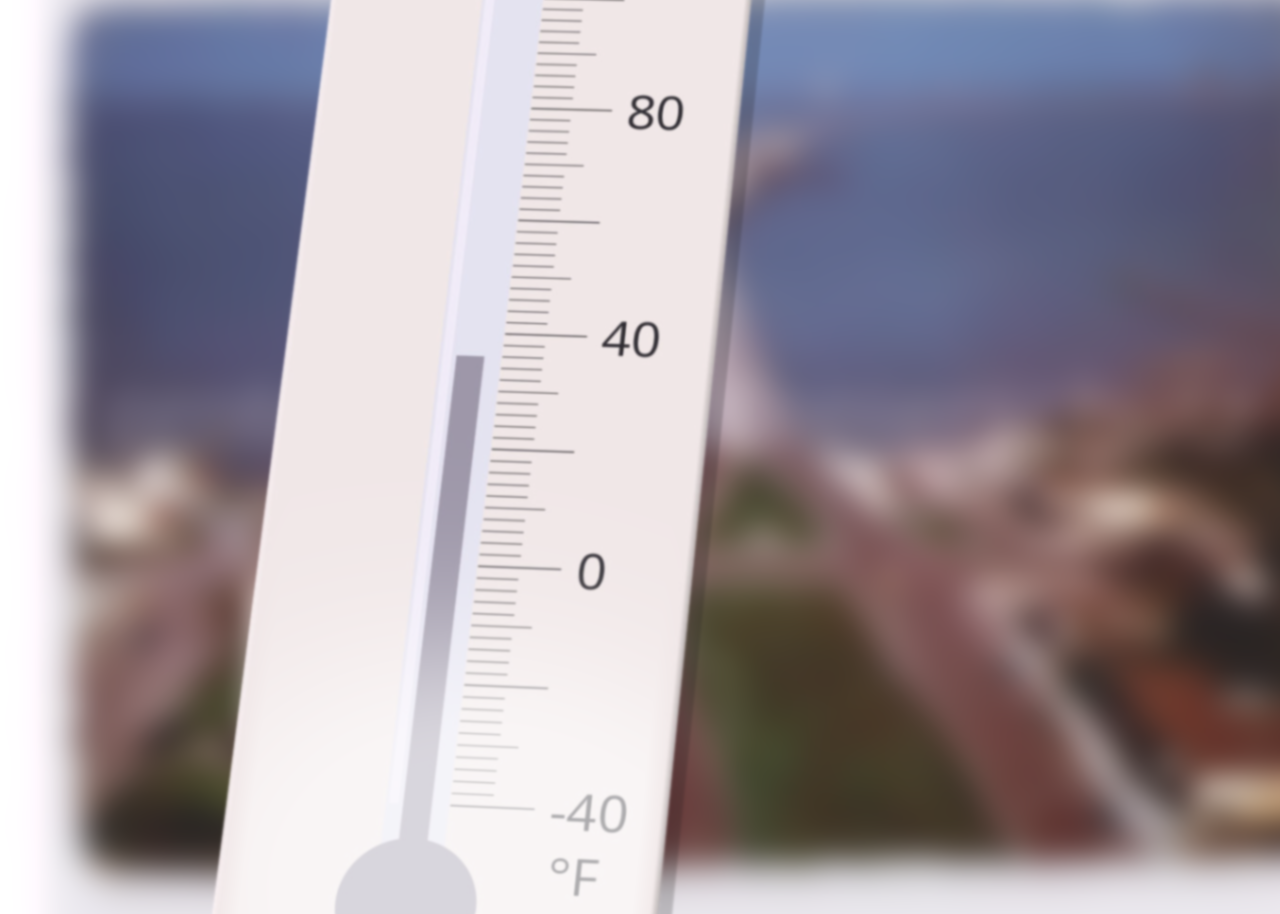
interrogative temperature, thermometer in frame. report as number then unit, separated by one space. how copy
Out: 36 °F
